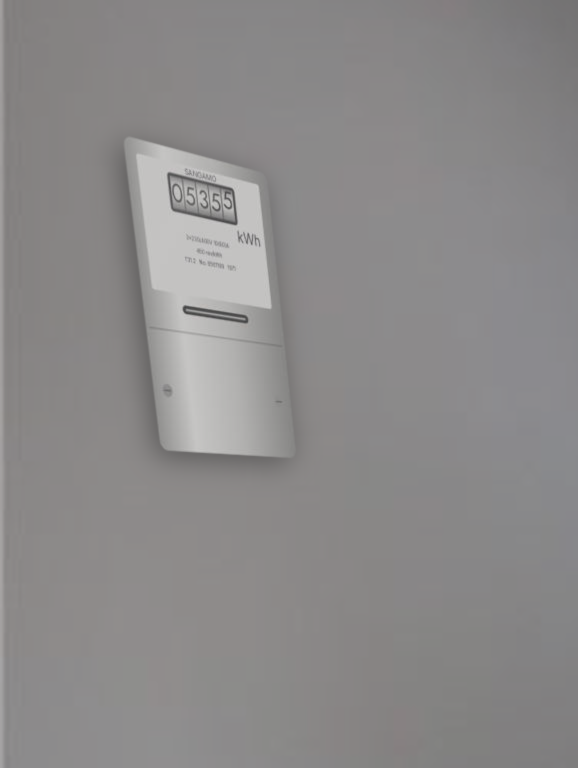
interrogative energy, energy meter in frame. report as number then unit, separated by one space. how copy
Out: 5355 kWh
